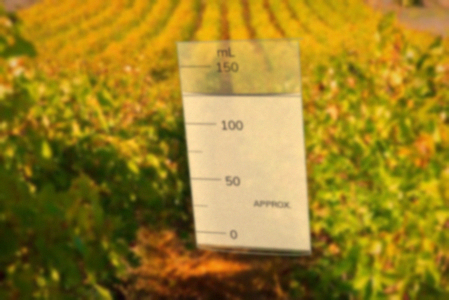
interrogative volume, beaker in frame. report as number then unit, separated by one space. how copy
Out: 125 mL
